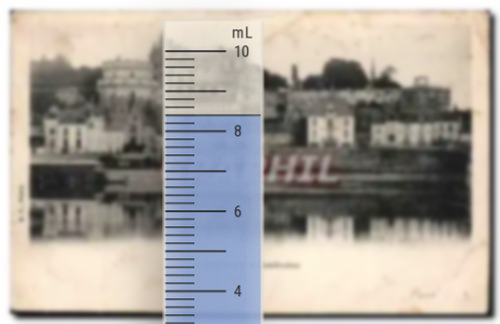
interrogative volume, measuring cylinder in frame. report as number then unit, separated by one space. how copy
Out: 8.4 mL
